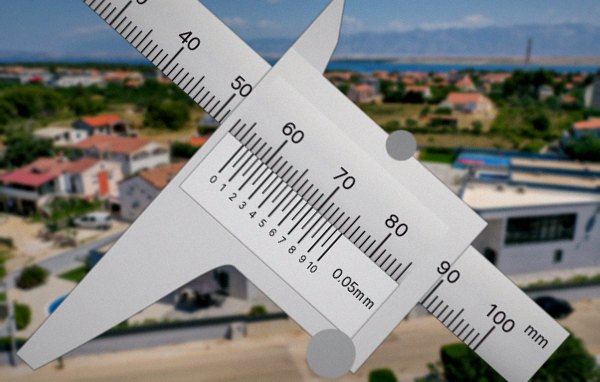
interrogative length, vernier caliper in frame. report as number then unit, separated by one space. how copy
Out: 55.8 mm
